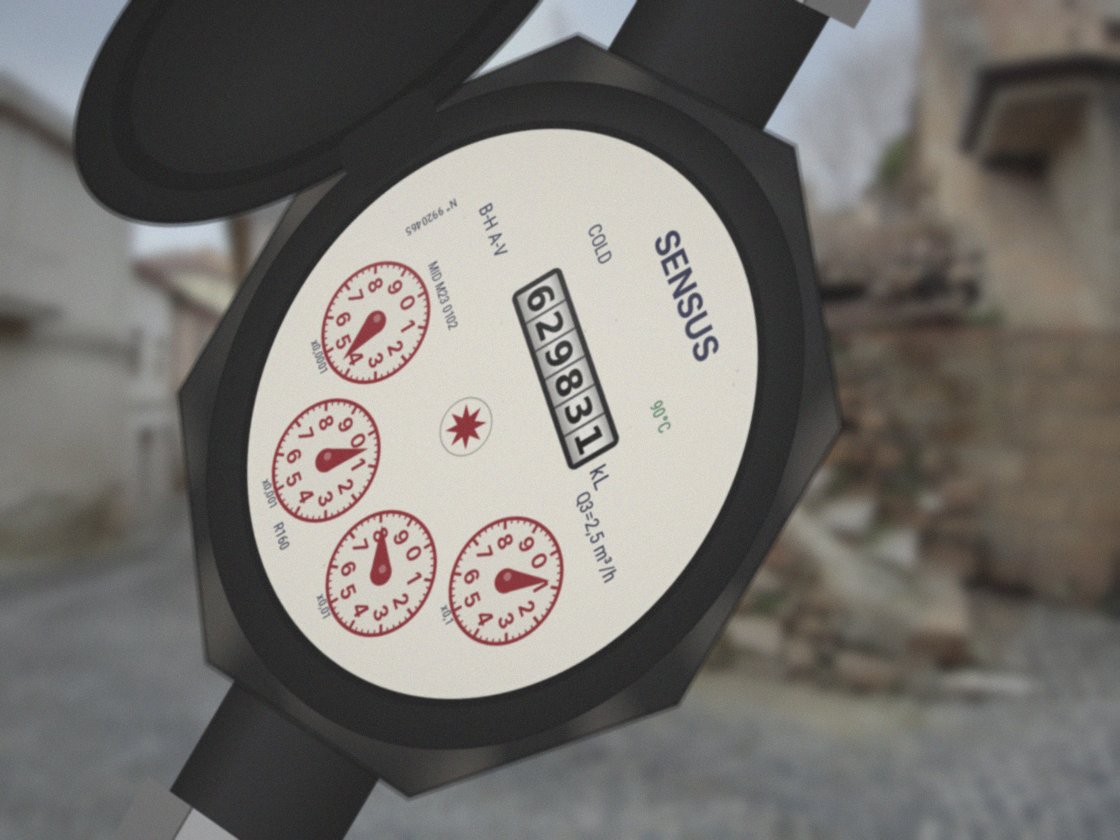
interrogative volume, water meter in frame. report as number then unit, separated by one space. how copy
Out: 629831.0804 kL
